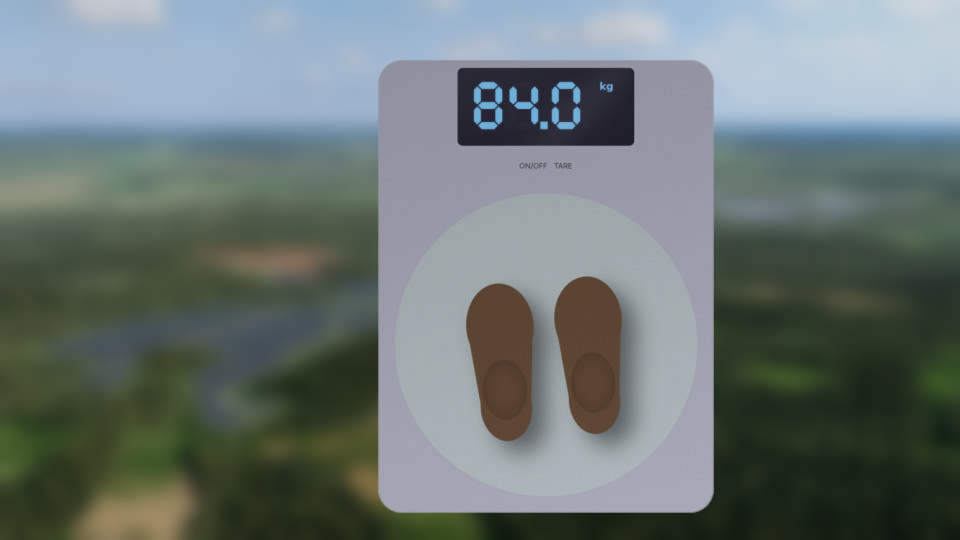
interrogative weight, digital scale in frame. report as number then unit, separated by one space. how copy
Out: 84.0 kg
